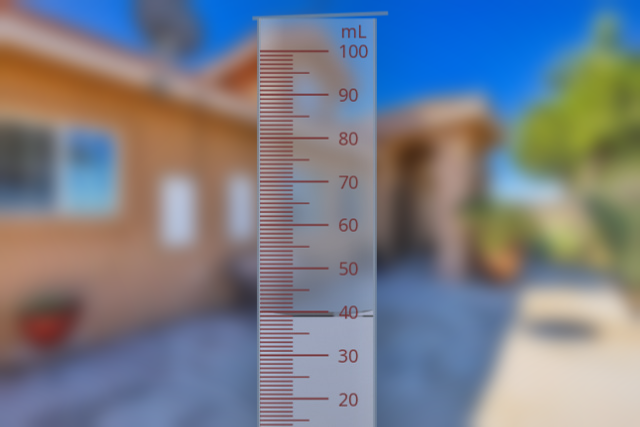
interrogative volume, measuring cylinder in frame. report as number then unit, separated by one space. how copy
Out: 39 mL
